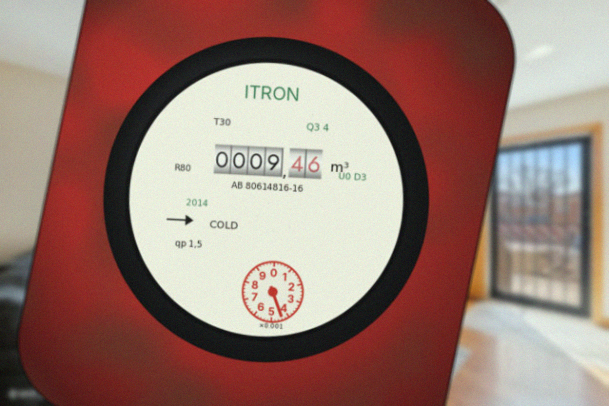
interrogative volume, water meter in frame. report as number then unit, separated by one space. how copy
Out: 9.464 m³
